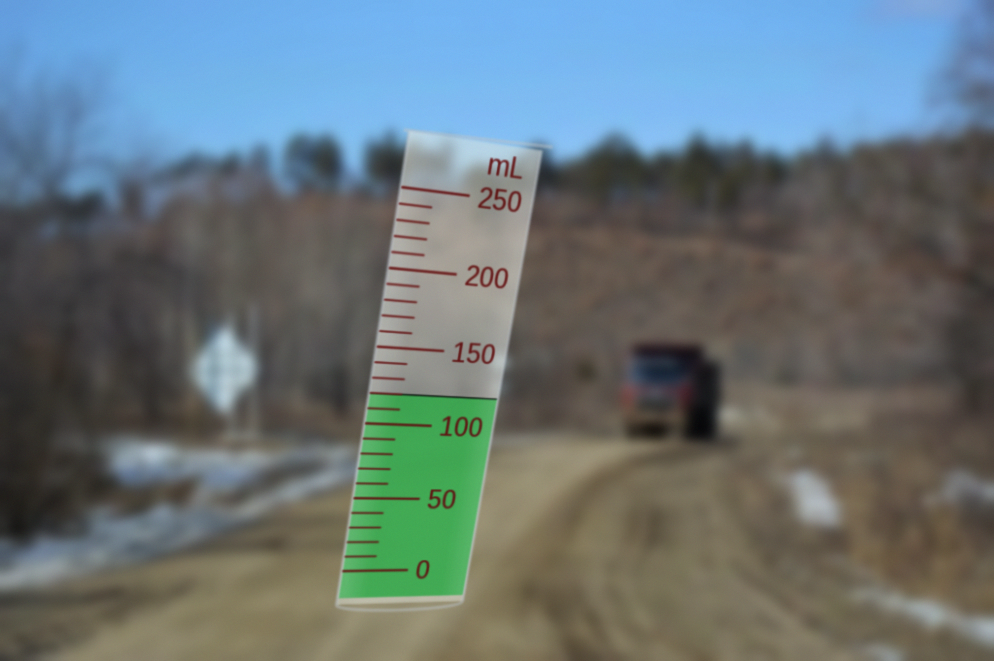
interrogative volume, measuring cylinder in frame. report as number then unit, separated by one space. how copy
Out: 120 mL
